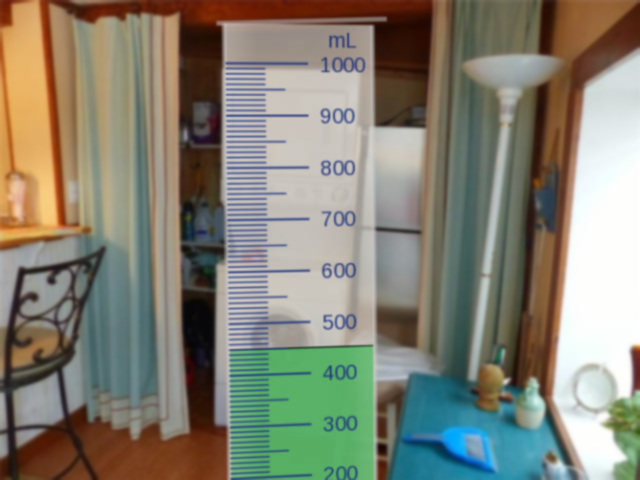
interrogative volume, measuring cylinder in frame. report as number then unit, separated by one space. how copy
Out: 450 mL
